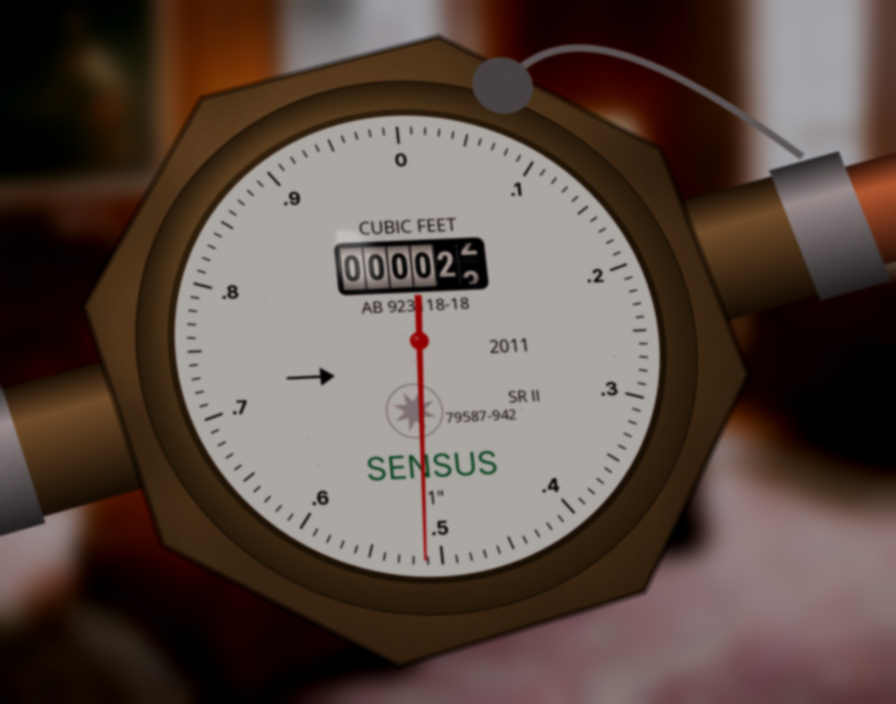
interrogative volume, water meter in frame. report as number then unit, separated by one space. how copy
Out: 22.51 ft³
